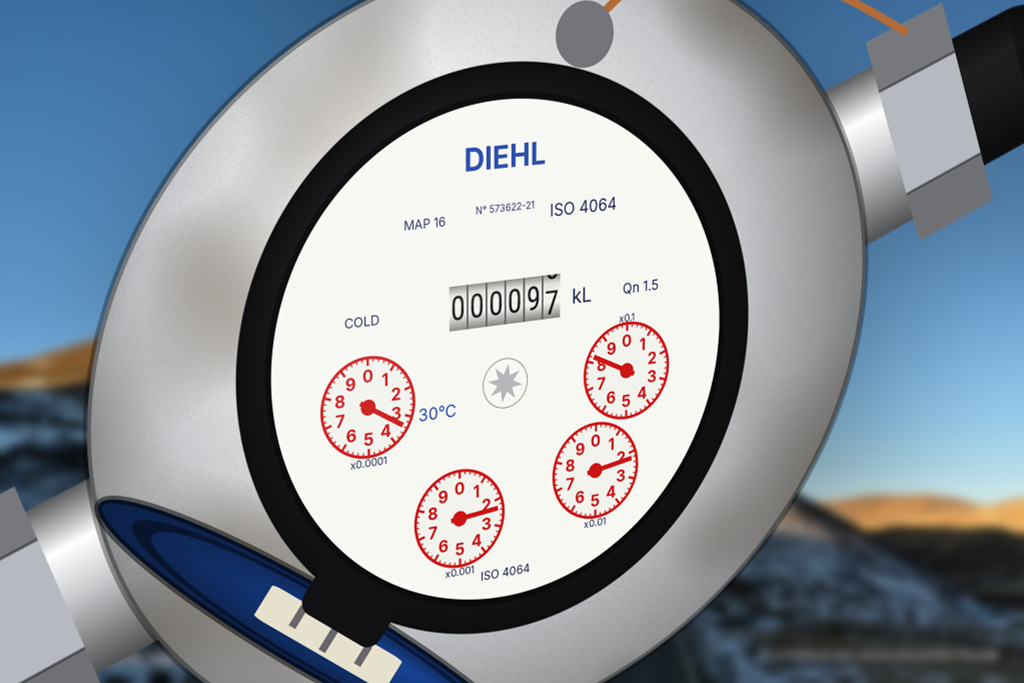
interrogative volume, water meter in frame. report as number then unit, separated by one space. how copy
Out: 96.8223 kL
